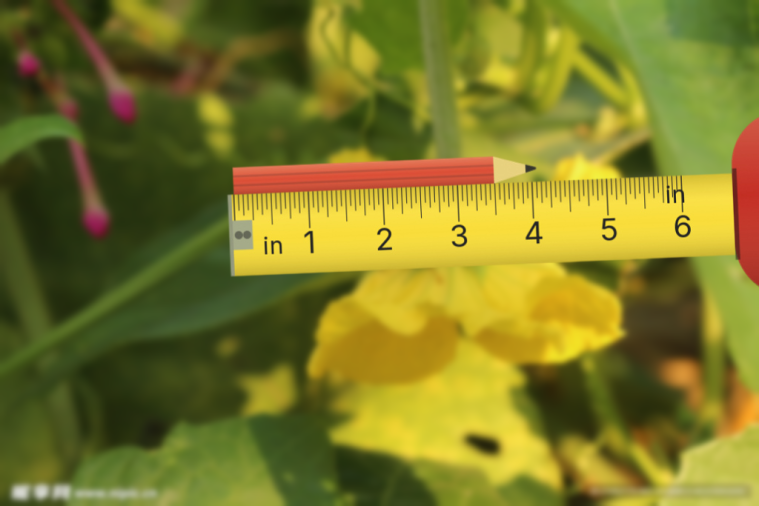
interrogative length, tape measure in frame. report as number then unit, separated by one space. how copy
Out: 4.0625 in
